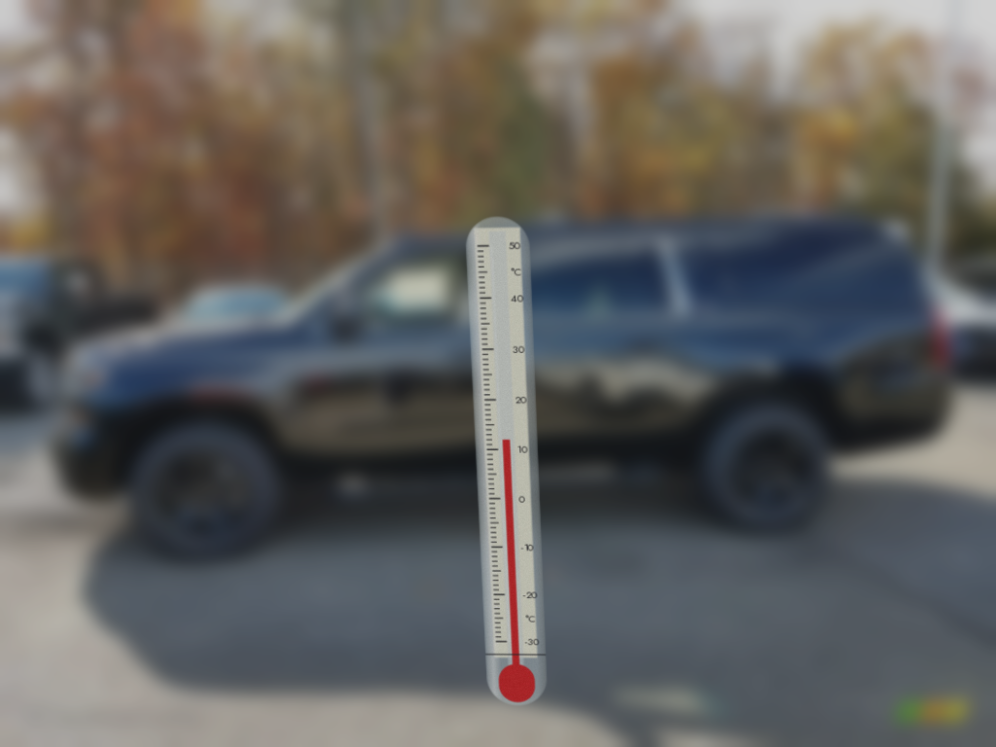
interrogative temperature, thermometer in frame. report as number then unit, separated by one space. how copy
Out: 12 °C
